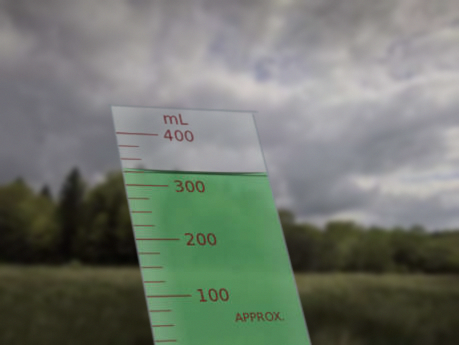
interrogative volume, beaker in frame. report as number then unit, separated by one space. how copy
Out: 325 mL
